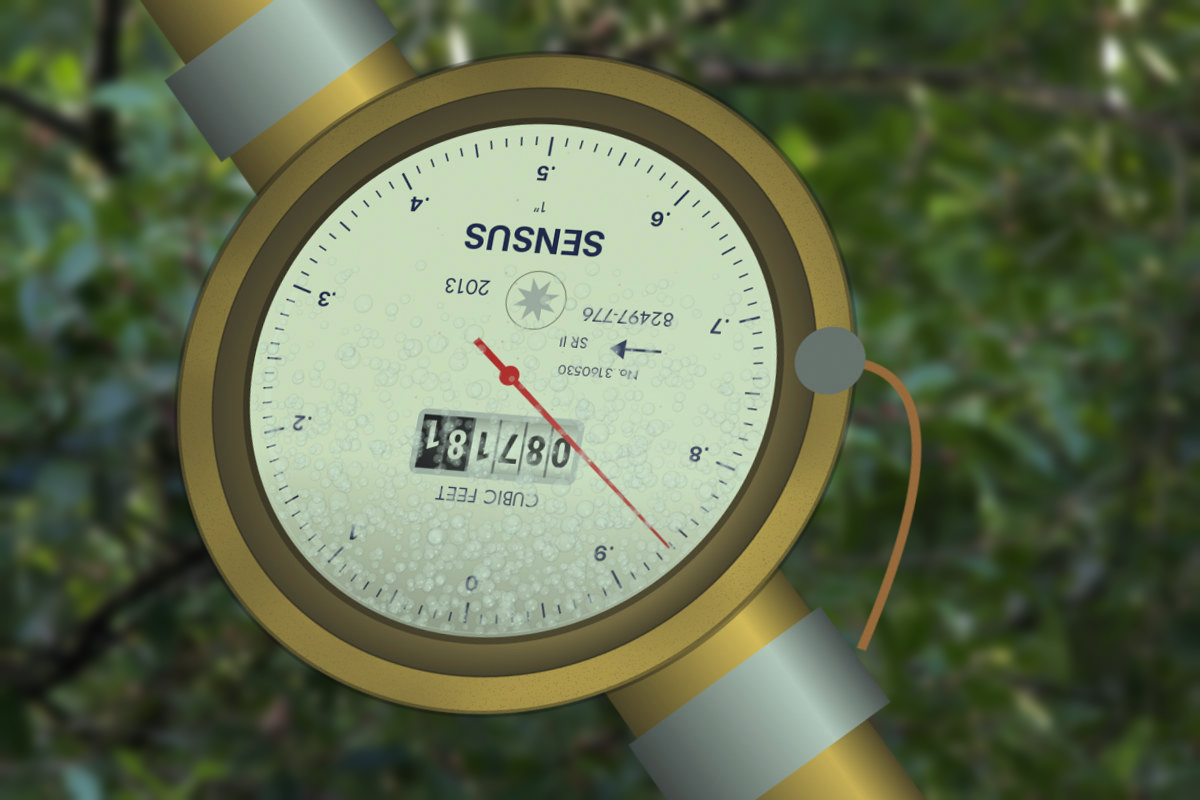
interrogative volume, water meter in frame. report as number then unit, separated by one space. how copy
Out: 87180.86 ft³
